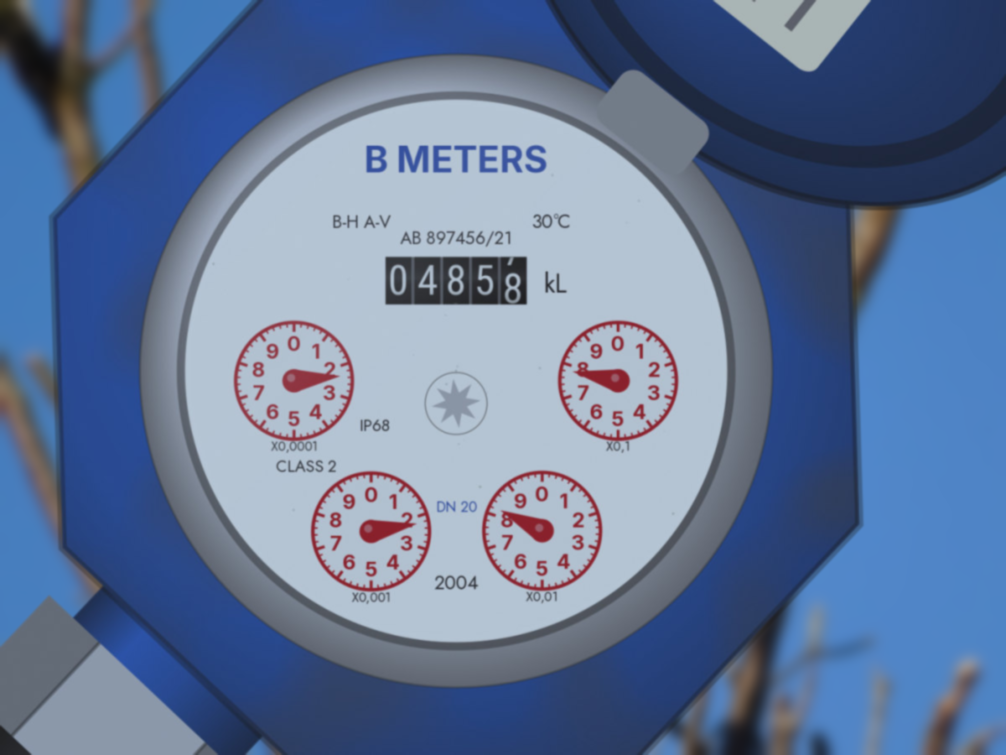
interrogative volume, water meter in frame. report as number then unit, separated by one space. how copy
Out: 4857.7822 kL
